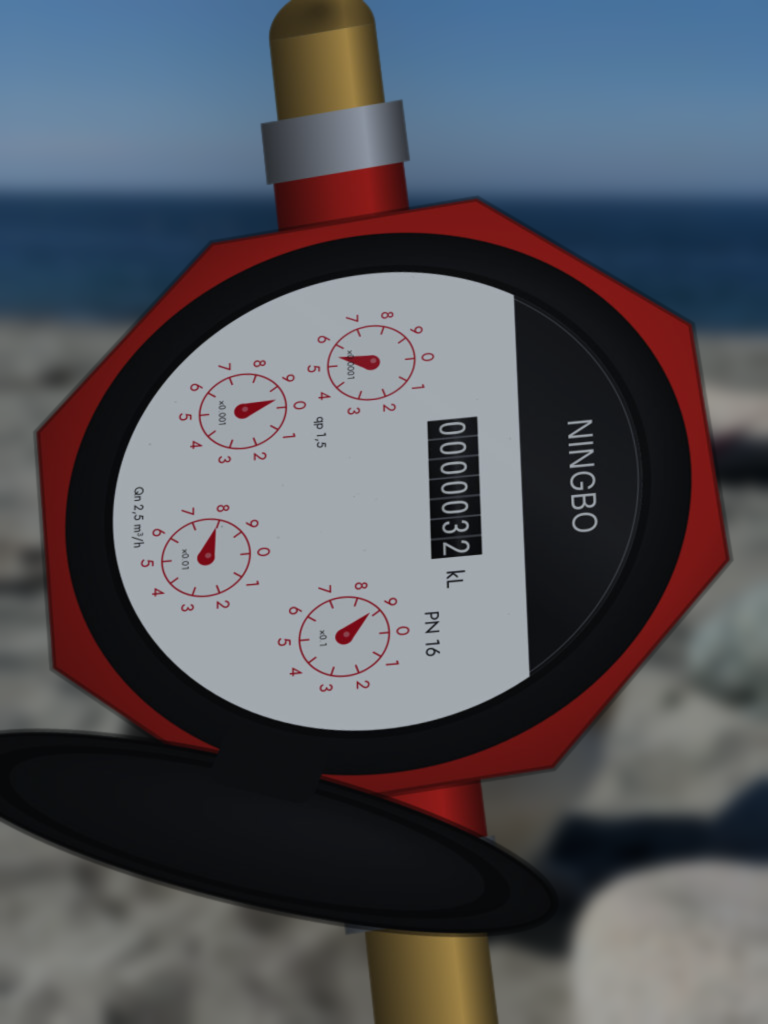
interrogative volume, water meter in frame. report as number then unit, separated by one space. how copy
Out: 32.8795 kL
